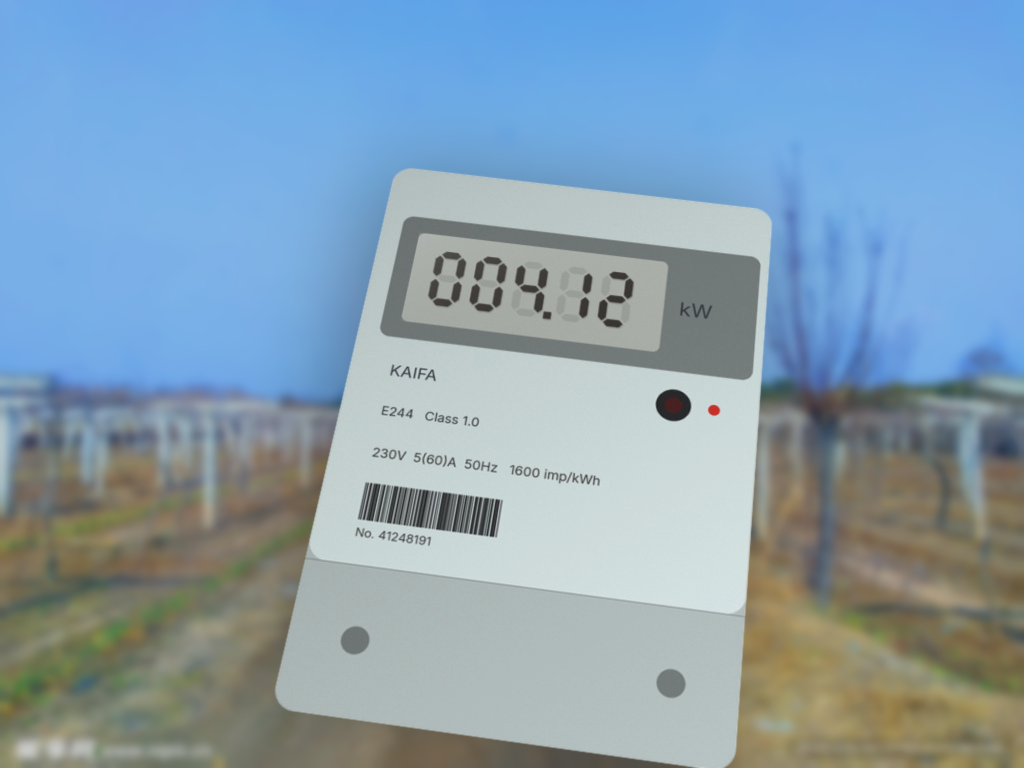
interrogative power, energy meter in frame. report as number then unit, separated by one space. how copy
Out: 4.12 kW
